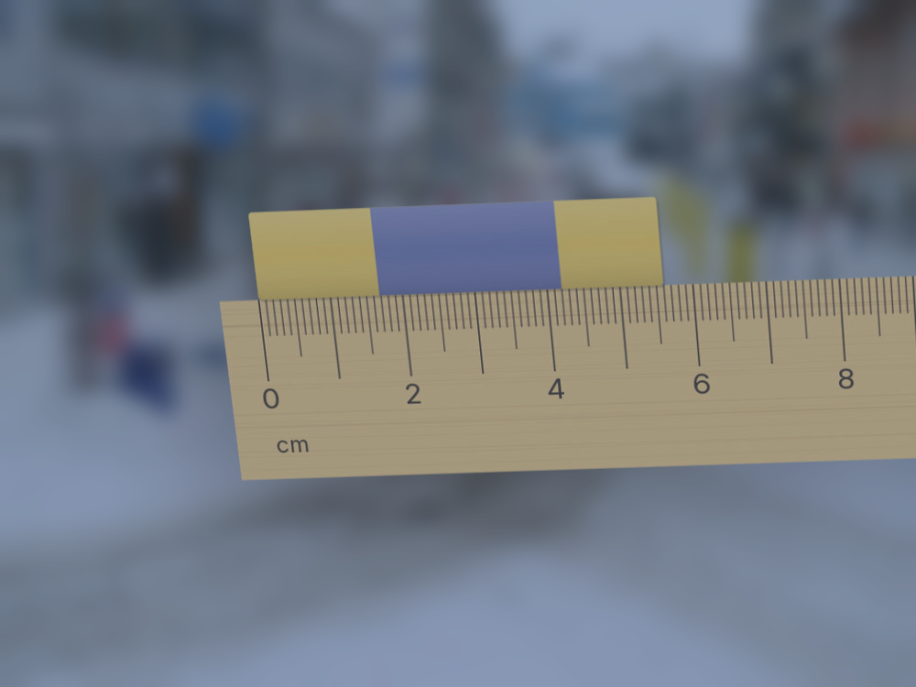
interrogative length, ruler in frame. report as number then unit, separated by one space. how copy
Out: 5.6 cm
